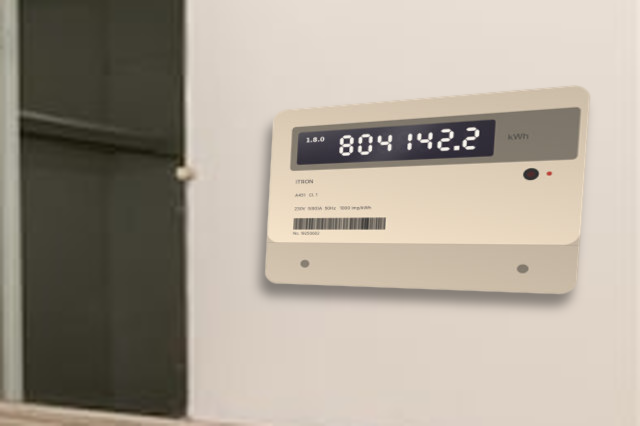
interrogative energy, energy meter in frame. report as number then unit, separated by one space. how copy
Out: 804142.2 kWh
